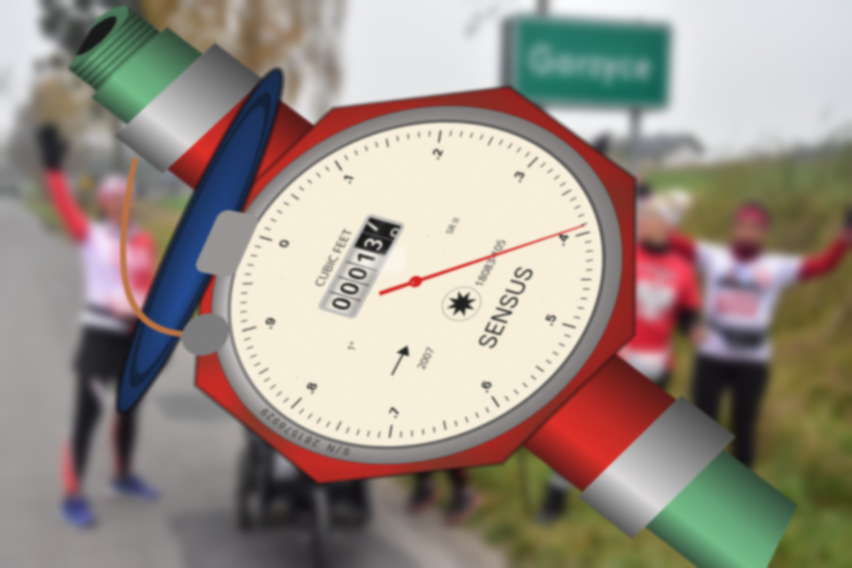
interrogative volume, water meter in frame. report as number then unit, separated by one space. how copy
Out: 137.39 ft³
